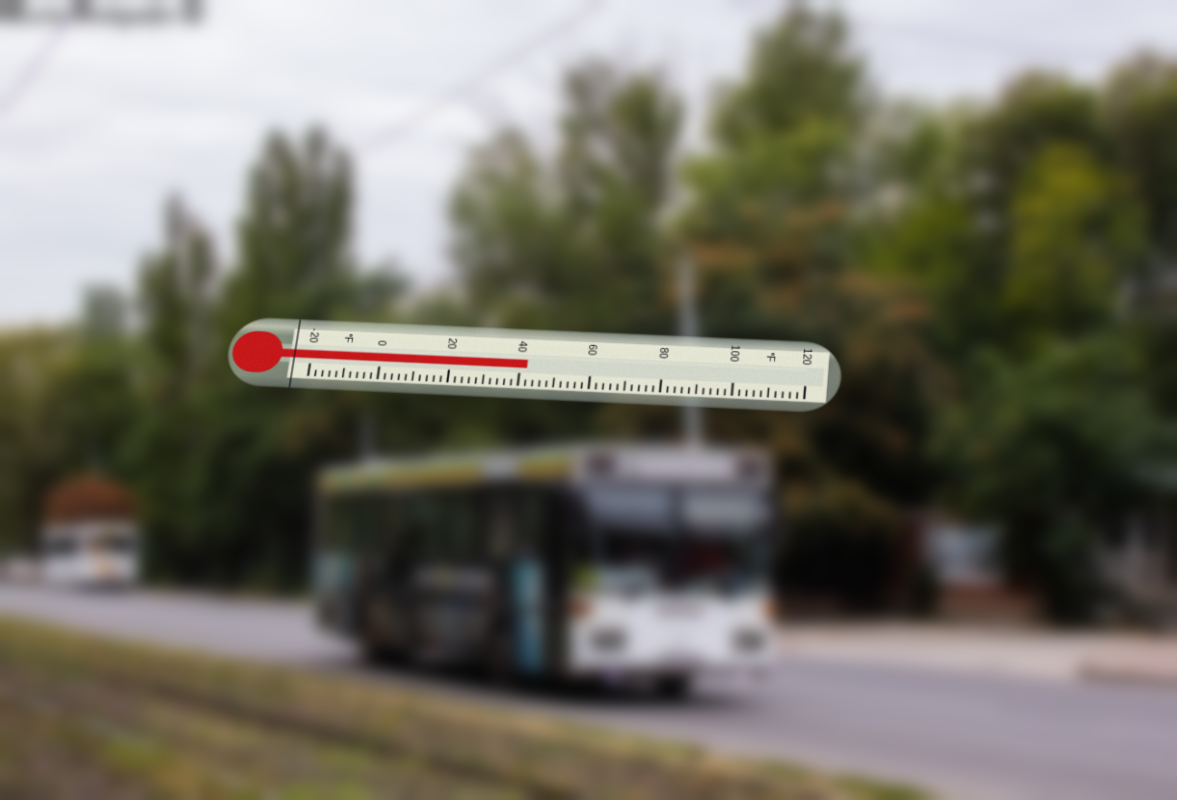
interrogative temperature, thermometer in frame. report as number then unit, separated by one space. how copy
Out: 42 °F
